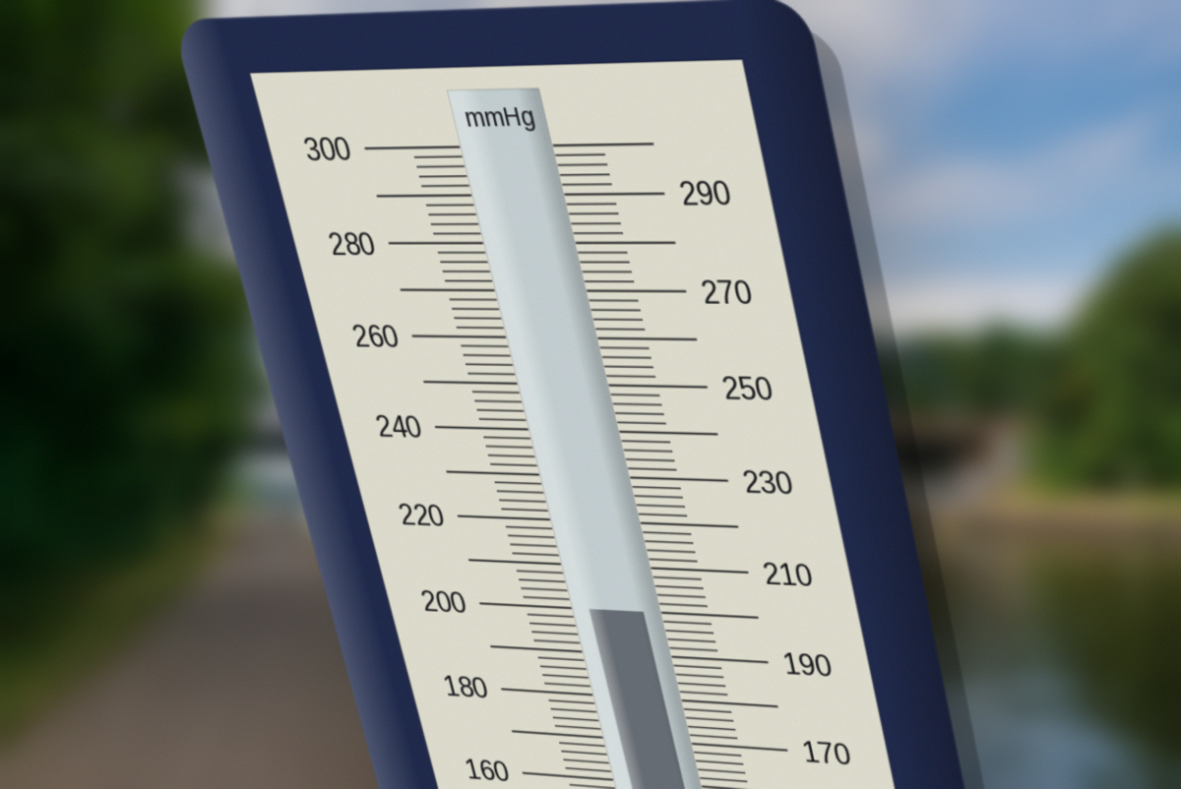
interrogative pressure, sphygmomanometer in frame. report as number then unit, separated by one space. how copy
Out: 200 mmHg
